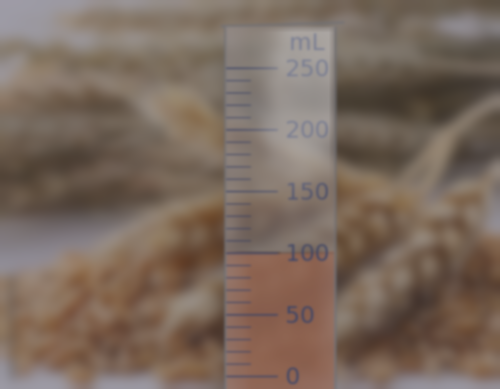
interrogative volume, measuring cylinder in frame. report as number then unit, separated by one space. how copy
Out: 100 mL
